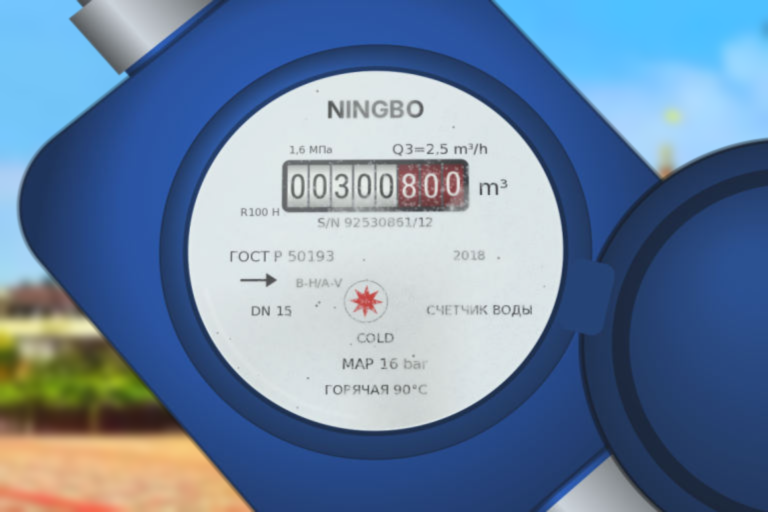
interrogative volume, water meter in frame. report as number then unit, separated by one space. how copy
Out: 300.800 m³
